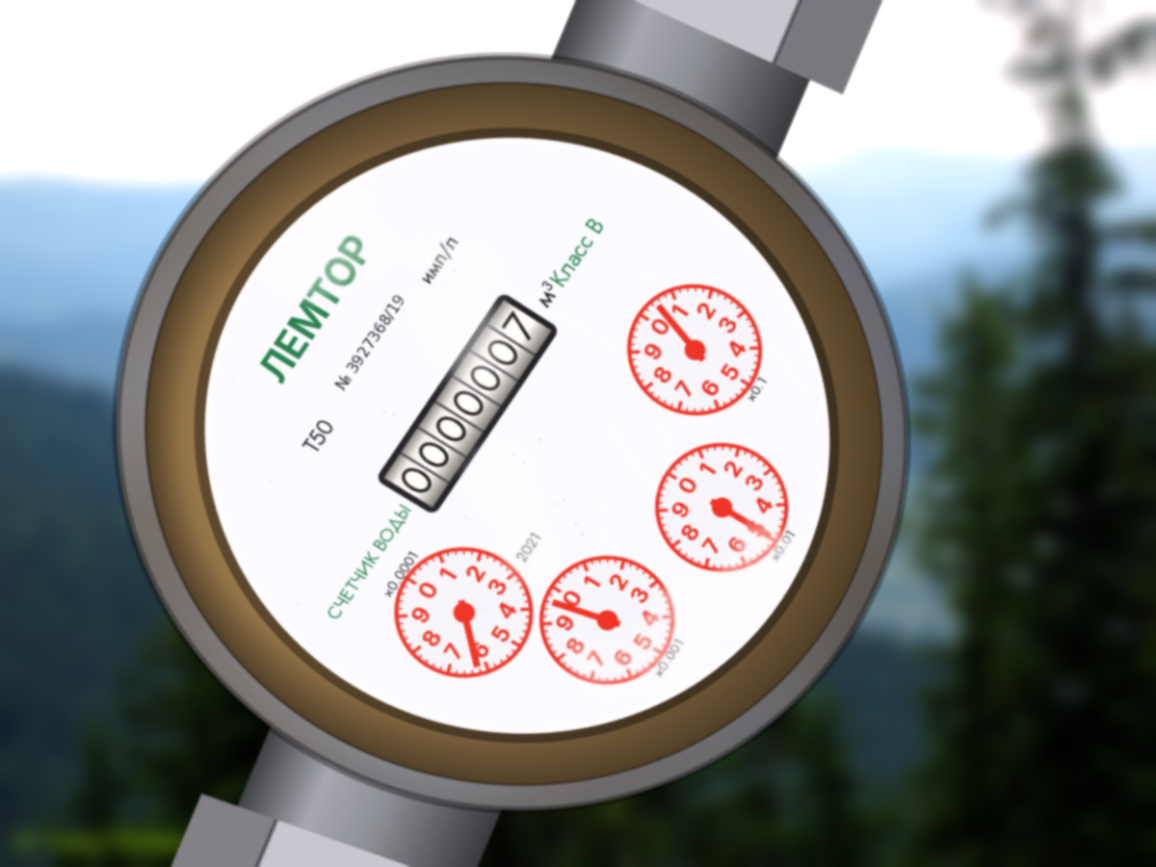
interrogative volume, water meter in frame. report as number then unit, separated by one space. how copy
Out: 7.0496 m³
